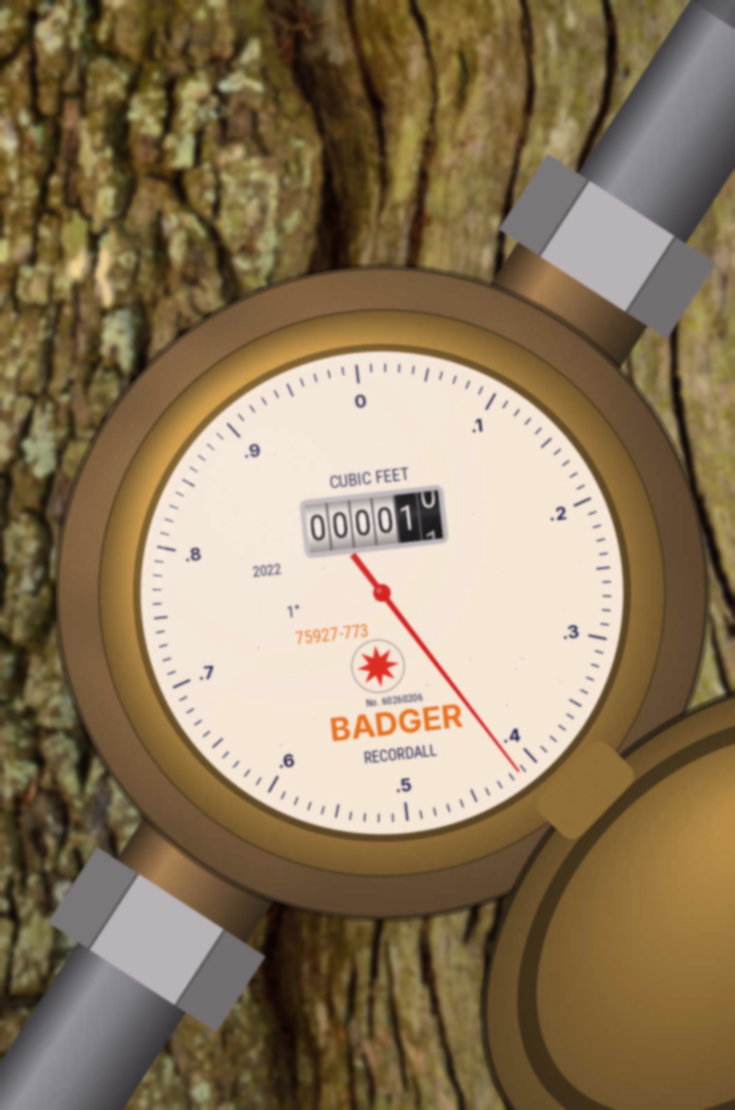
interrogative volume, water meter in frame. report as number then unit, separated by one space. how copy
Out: 10.41 ft³
